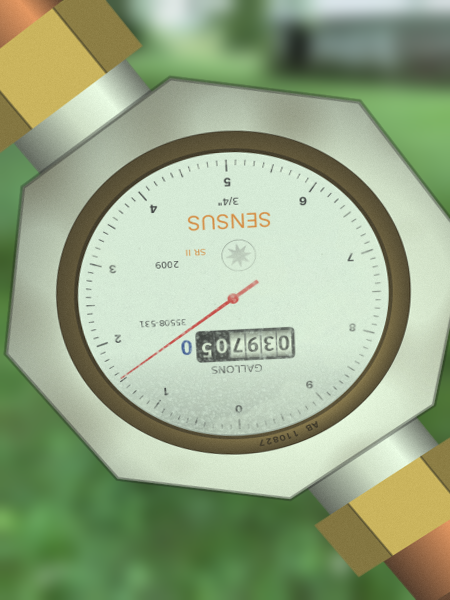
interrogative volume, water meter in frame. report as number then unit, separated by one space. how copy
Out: 397051.5 gal
